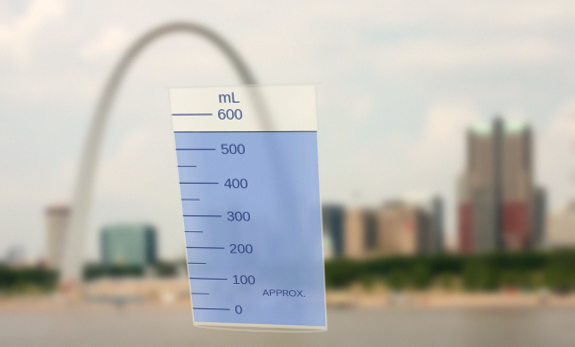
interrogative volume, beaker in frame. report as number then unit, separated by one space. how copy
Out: 550 mL
